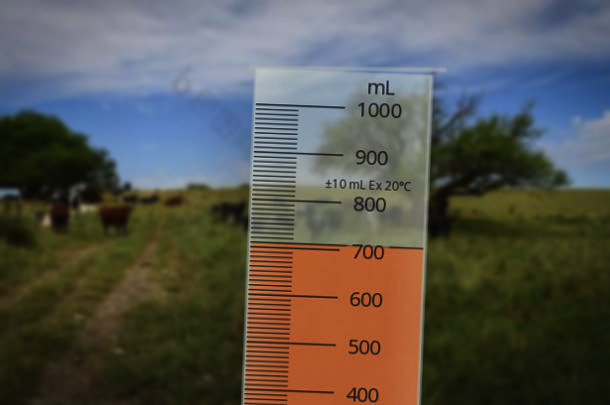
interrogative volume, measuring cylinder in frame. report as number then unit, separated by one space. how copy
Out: 710 mL
